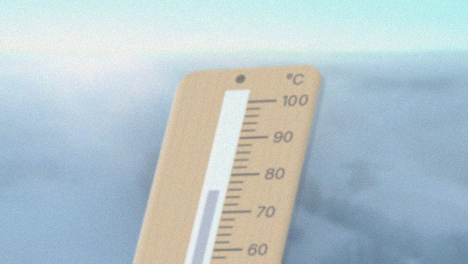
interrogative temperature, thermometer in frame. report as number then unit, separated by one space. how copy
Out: 76 °C
